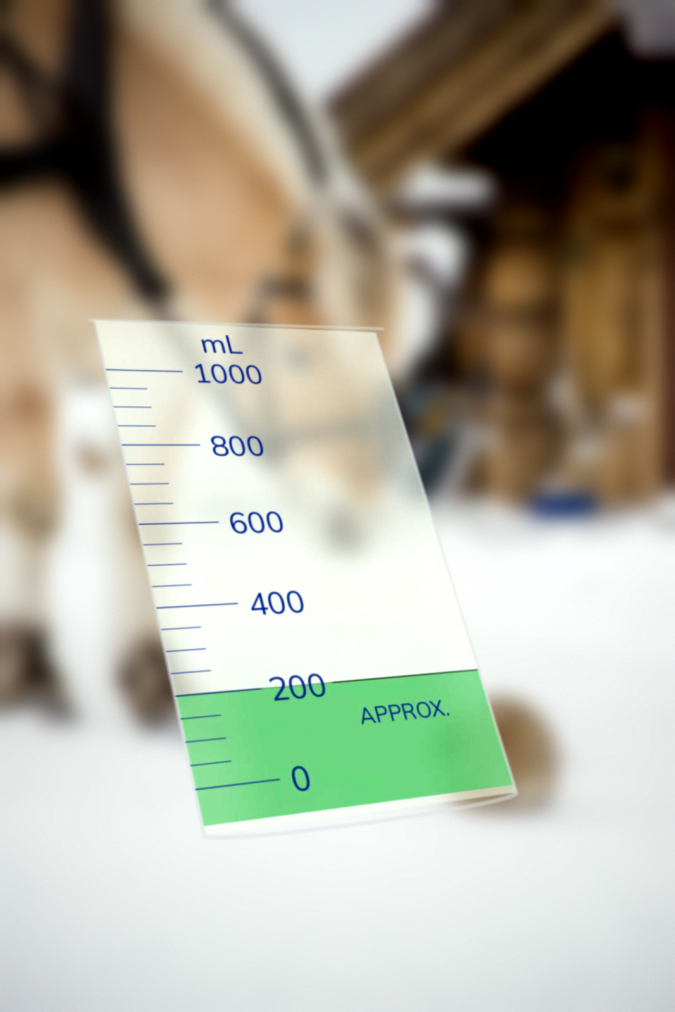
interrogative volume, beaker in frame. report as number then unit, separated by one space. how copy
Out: 200 mL
